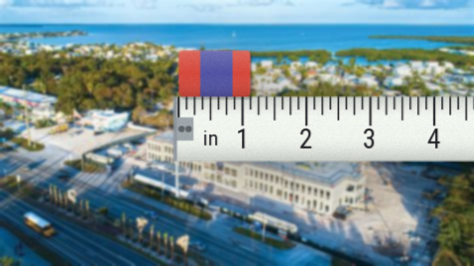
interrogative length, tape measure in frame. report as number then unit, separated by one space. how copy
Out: 1.125 in
